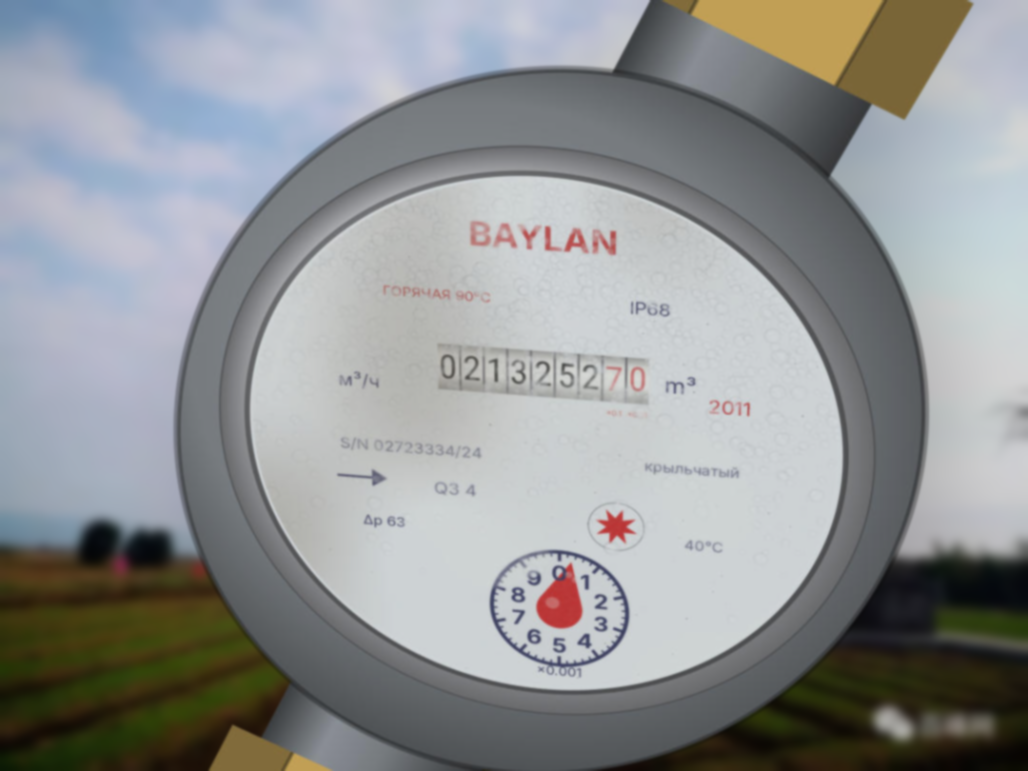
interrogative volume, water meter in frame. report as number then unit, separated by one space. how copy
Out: 213252.700 m³
